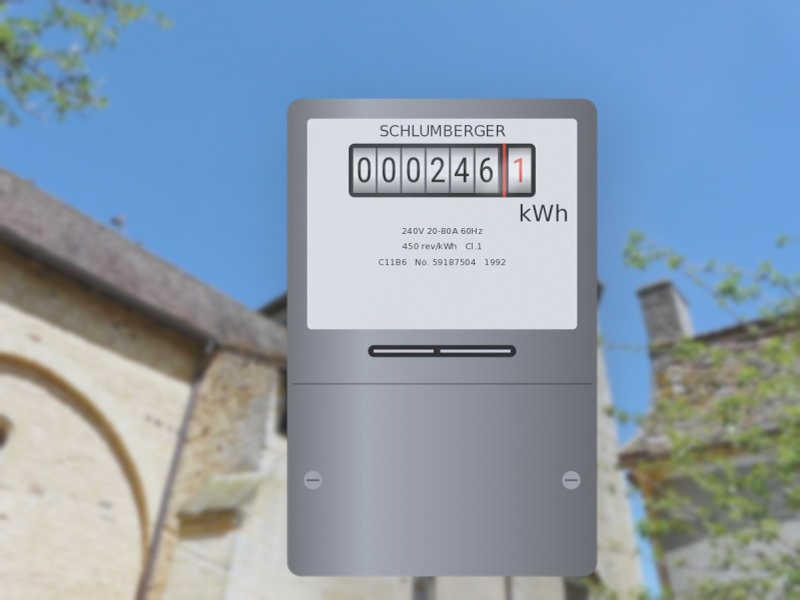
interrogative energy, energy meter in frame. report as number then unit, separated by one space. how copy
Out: 246.1 kWh
